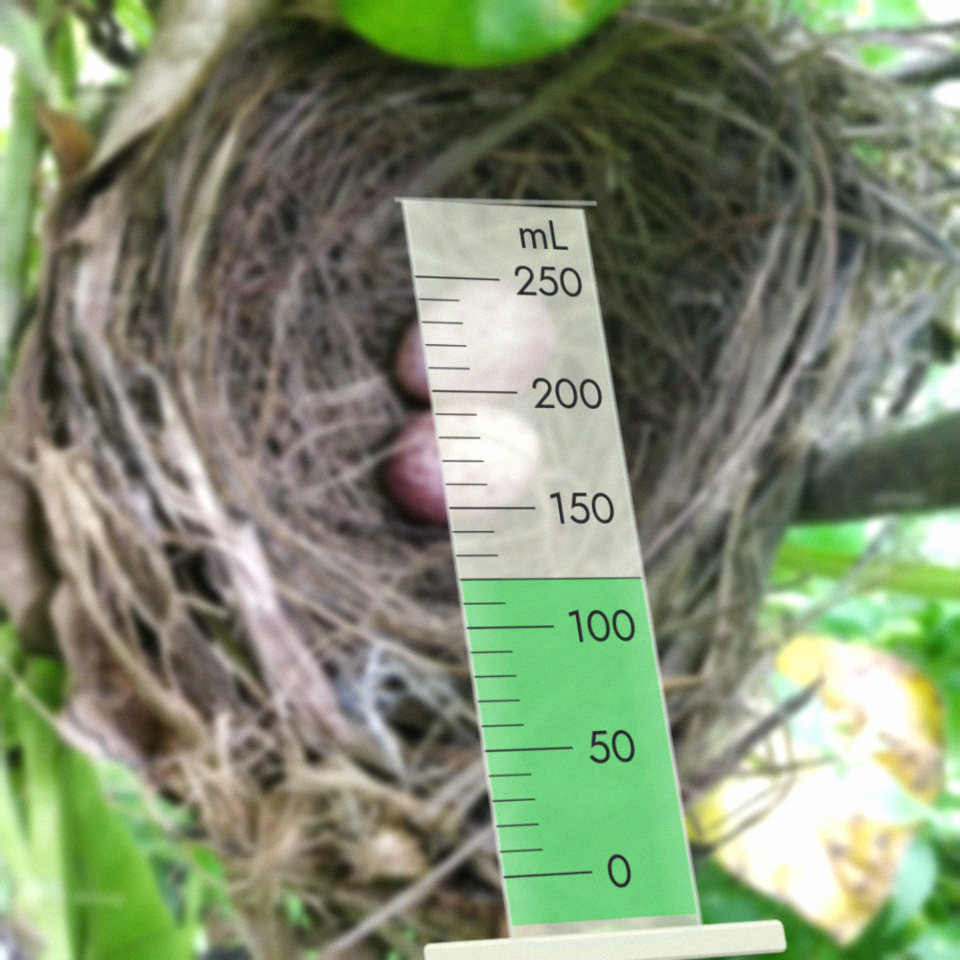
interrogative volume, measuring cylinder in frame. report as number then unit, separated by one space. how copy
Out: 120 mL
